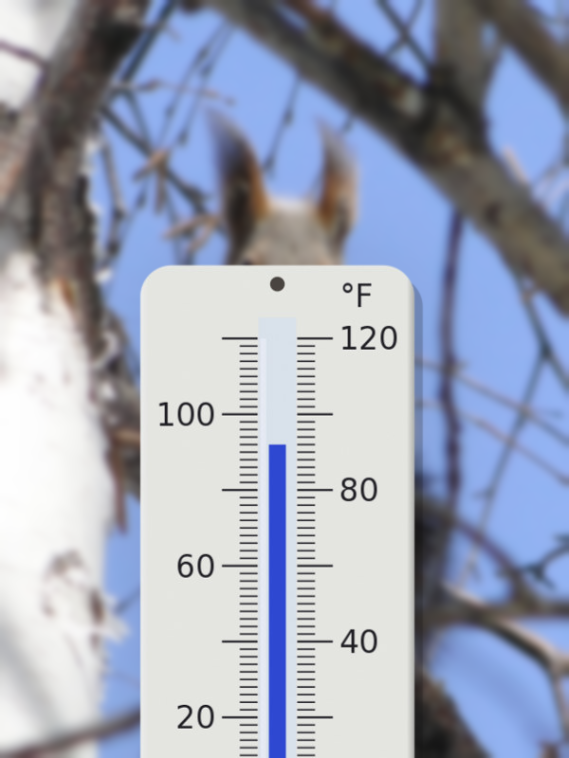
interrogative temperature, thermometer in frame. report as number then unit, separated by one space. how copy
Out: 92 °F
